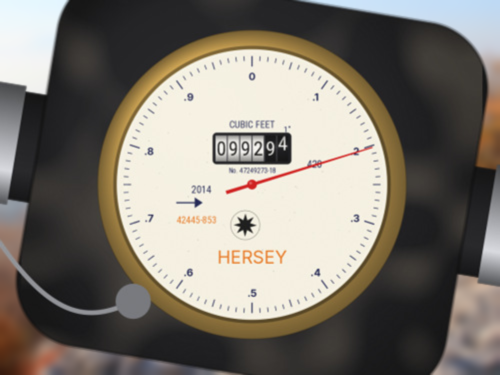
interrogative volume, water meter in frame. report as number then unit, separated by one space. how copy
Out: 99294.20 ft³
